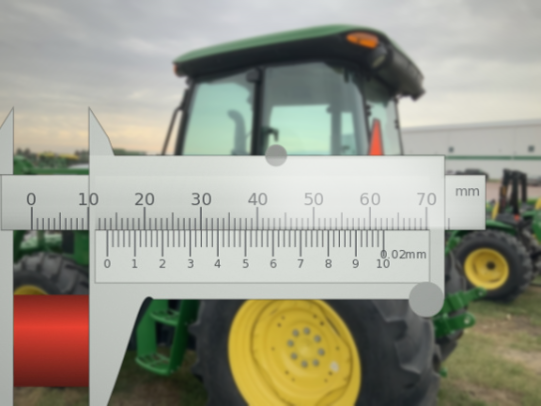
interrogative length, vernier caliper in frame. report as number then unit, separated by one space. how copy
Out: 13.4 mm
